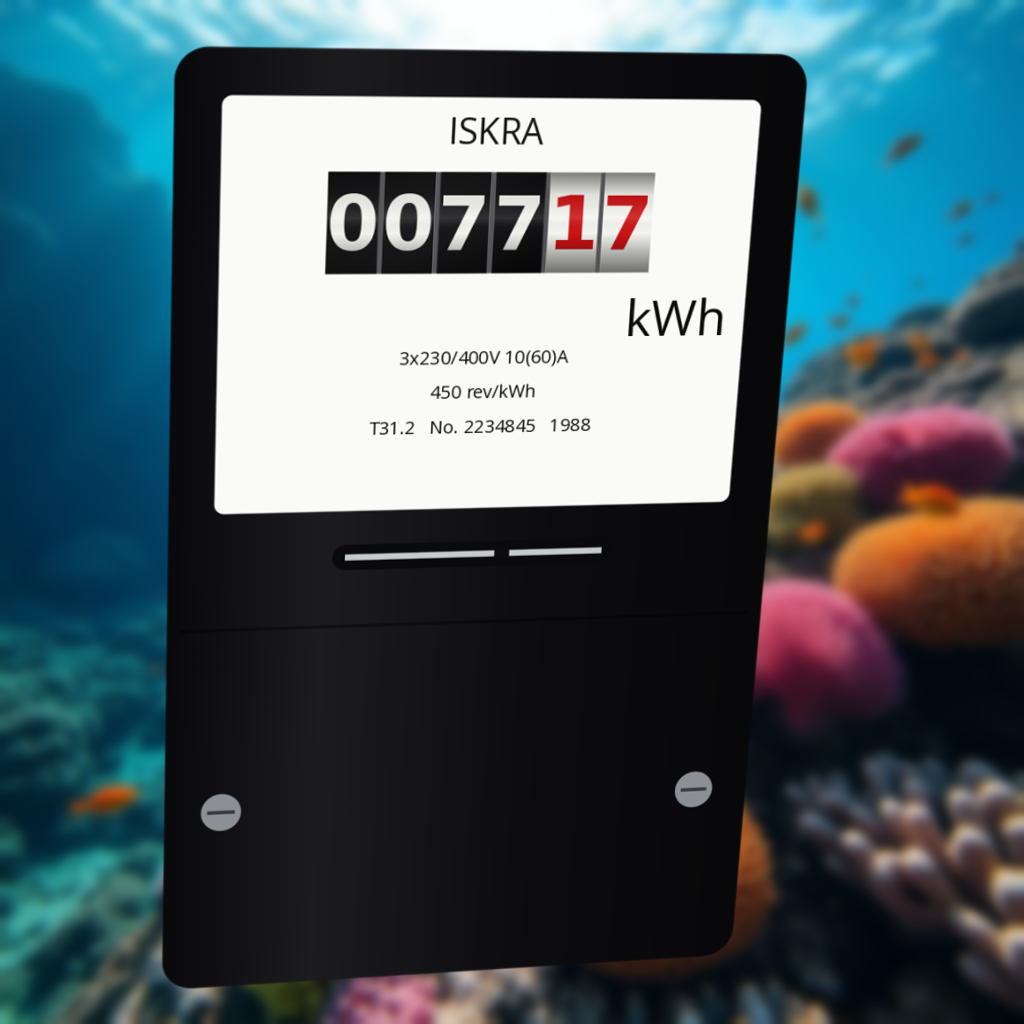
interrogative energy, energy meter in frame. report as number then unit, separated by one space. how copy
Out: 77.17 kWh
